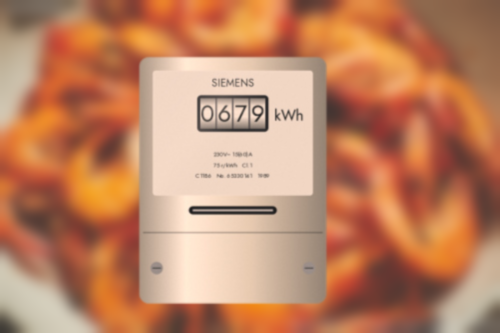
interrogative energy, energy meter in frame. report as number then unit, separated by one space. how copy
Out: 679 kWh
